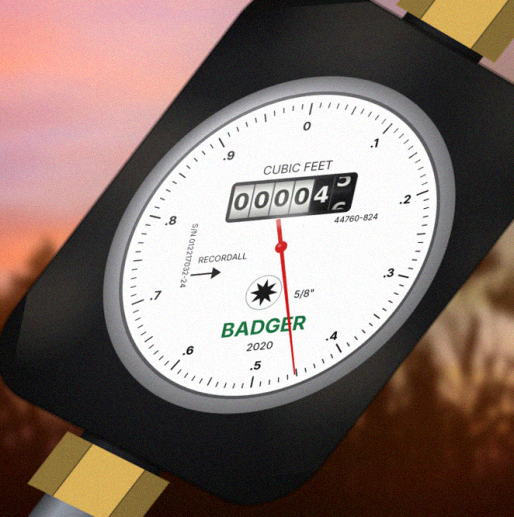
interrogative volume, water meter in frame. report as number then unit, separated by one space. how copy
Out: 45.45 ft³
